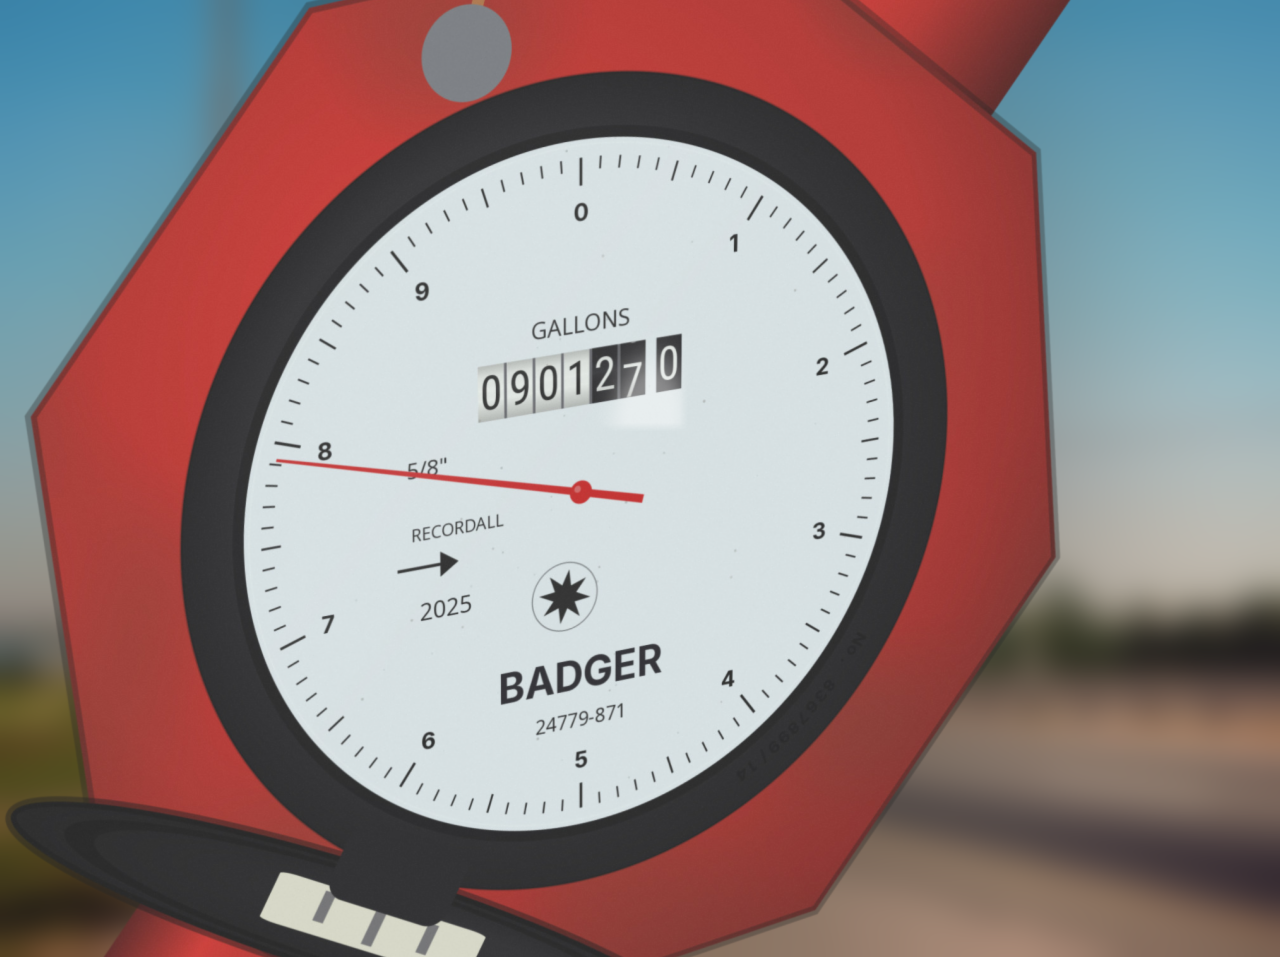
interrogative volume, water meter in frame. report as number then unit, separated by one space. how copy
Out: 901267.9 gal
